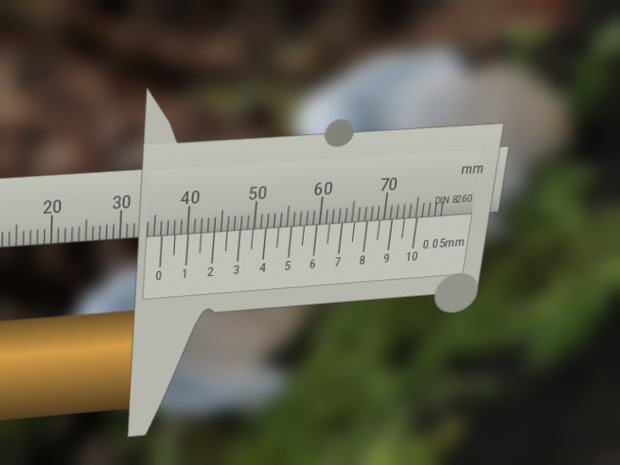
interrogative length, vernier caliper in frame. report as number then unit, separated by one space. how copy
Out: 36.2 mm
